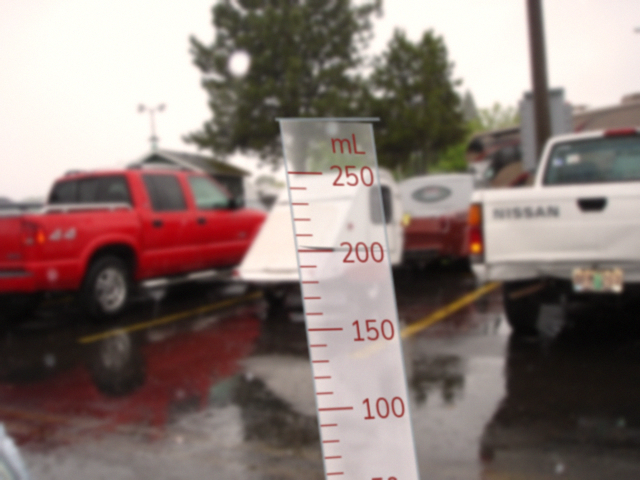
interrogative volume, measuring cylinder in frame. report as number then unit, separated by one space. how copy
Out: 200 mL
